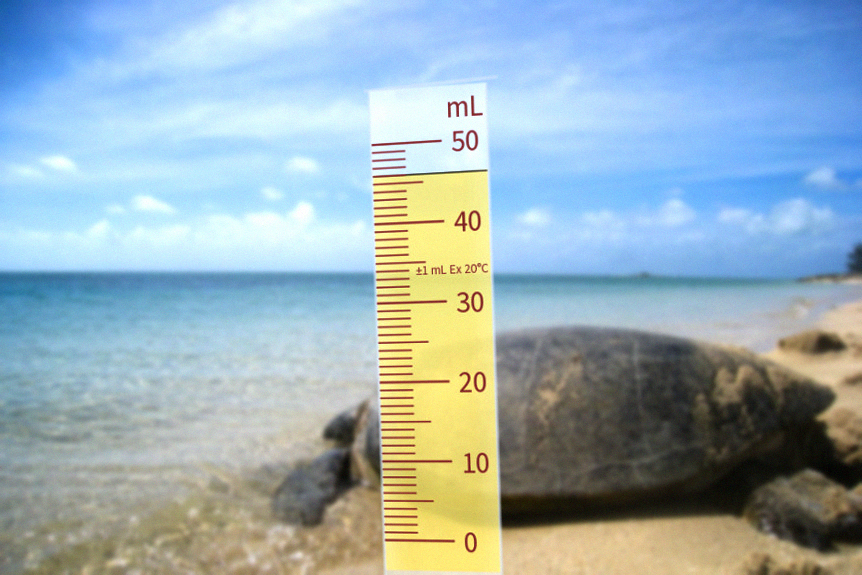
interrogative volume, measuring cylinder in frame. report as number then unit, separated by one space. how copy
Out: 46 mL
